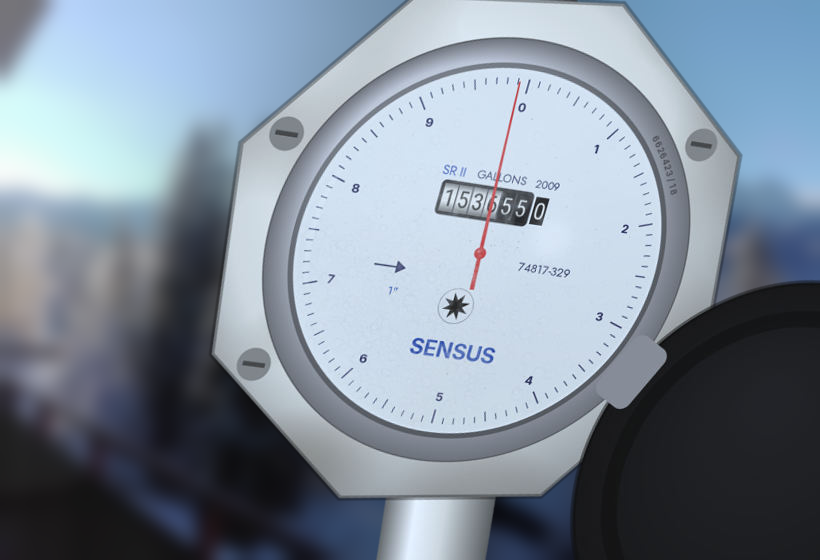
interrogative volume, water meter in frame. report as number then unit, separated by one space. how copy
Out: 1536549.9 gal
